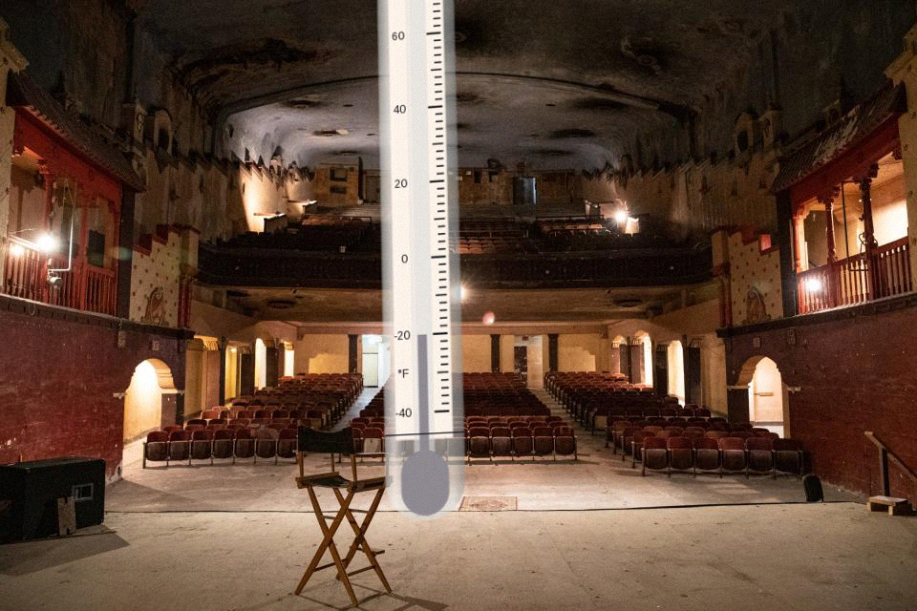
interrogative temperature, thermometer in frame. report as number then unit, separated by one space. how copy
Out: -20 °F
